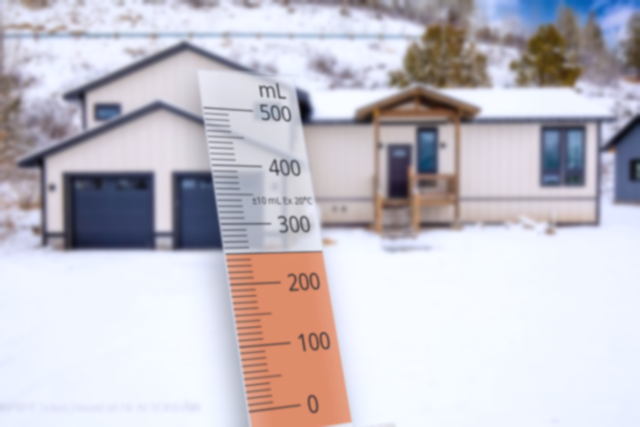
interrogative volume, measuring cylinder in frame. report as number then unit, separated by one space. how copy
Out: 250 mL
